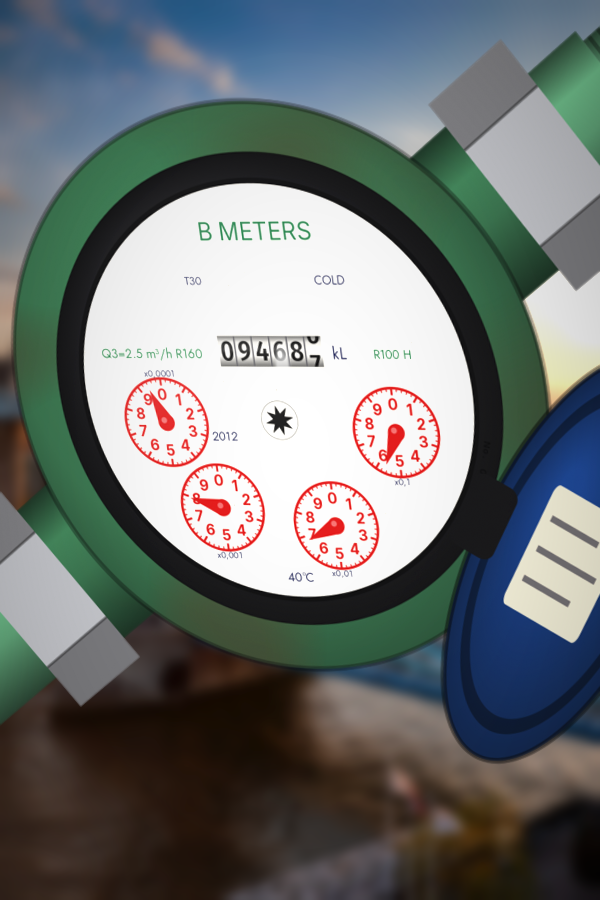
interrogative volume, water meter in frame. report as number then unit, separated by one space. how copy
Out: 94686.5679 kL
